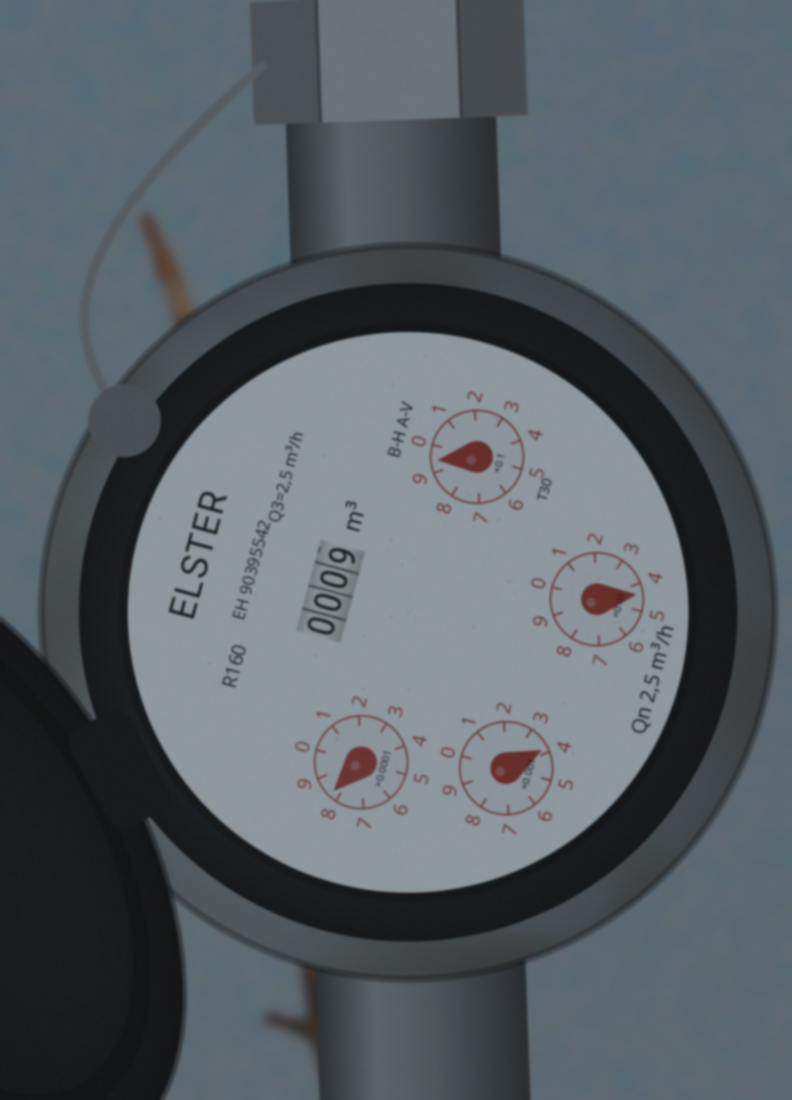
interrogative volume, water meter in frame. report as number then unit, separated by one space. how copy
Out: 8.9438 m³
